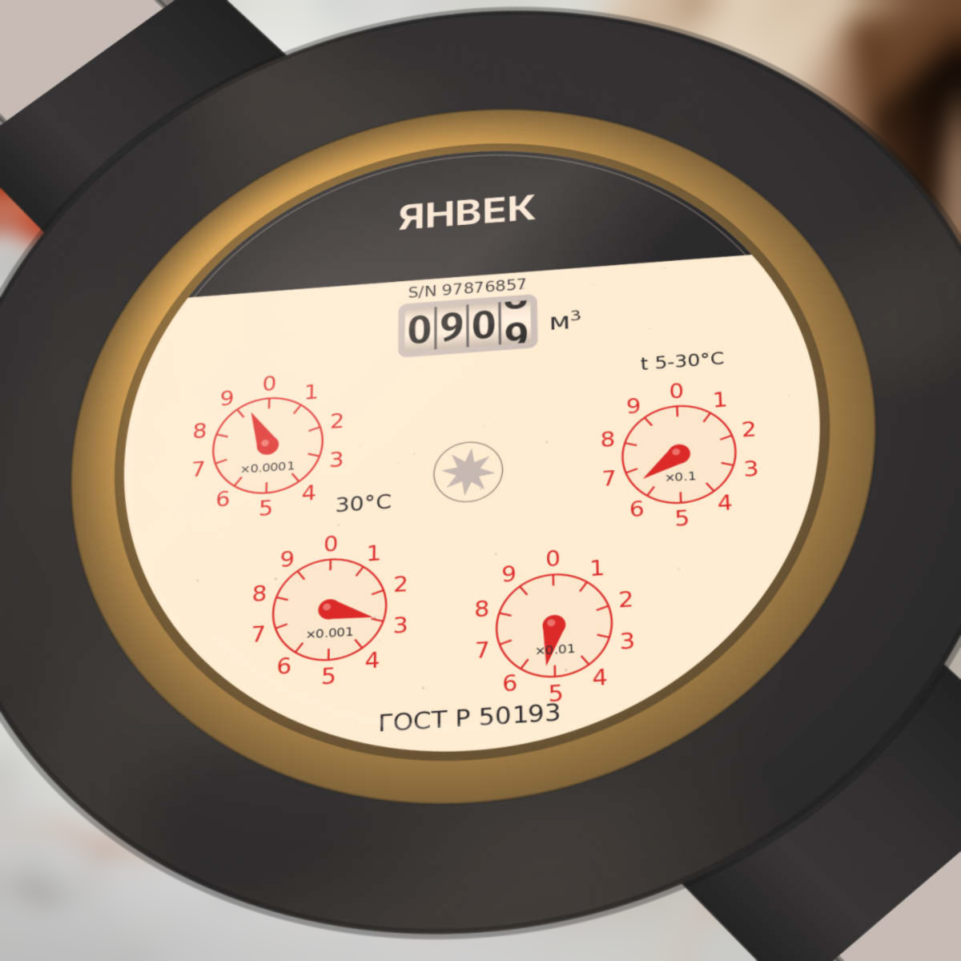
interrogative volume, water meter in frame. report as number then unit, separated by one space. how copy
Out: 908.6529 m³
